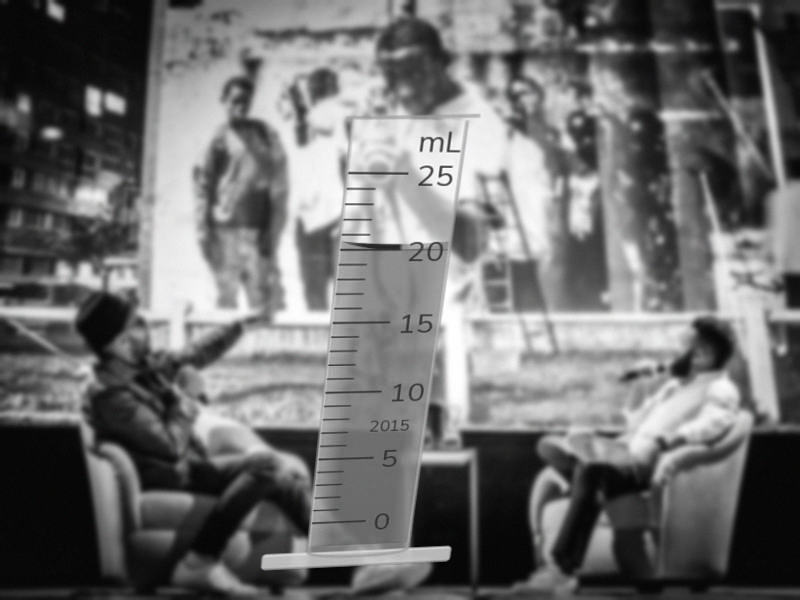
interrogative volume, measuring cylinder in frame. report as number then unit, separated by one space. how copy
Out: 20 mL
